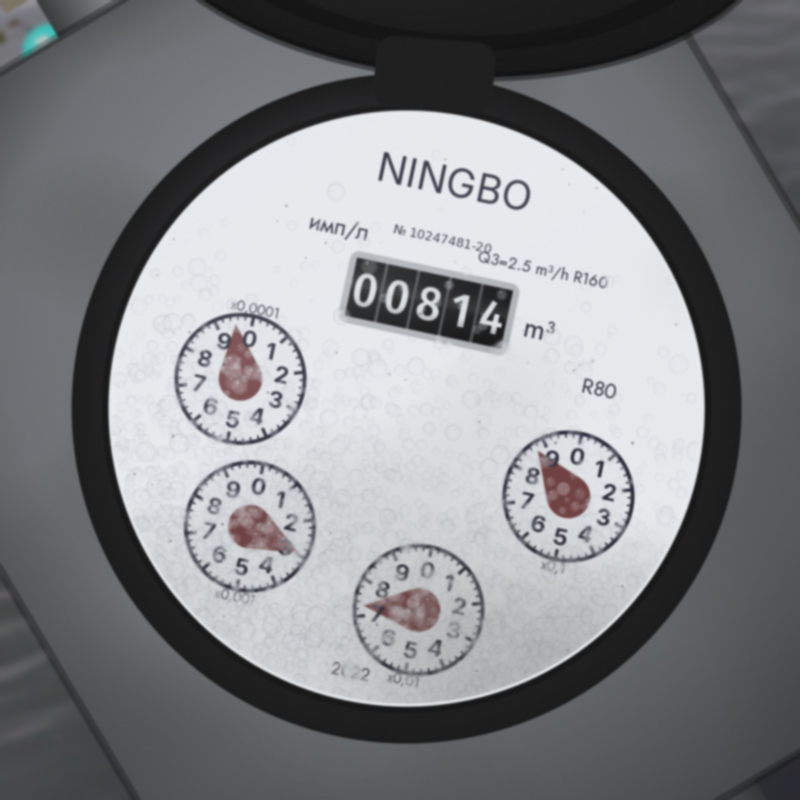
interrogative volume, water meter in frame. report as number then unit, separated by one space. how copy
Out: 814.8729 m³
